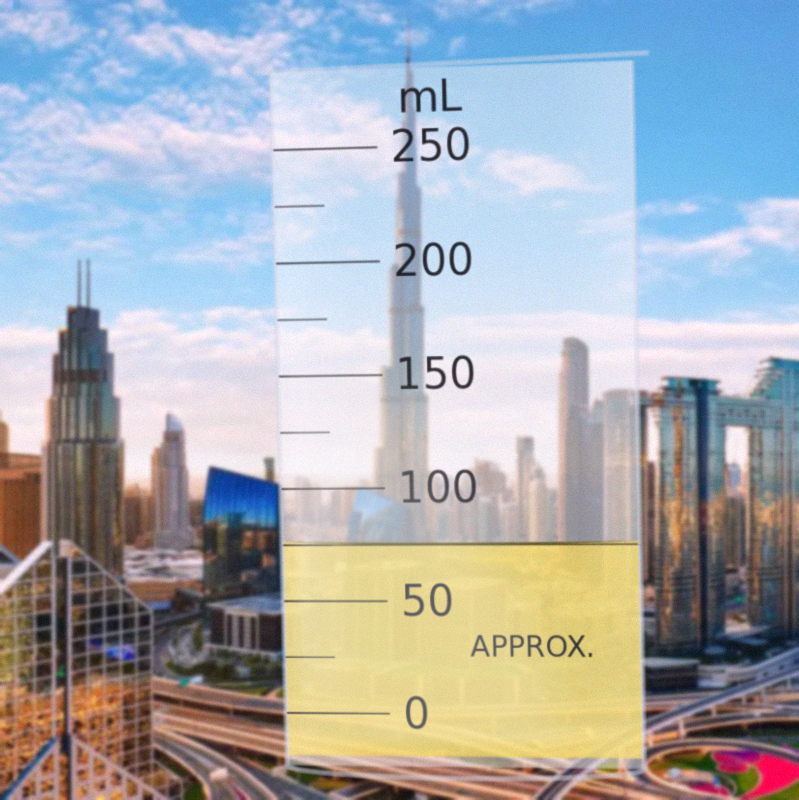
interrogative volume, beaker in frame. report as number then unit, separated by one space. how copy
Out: 75 mL
